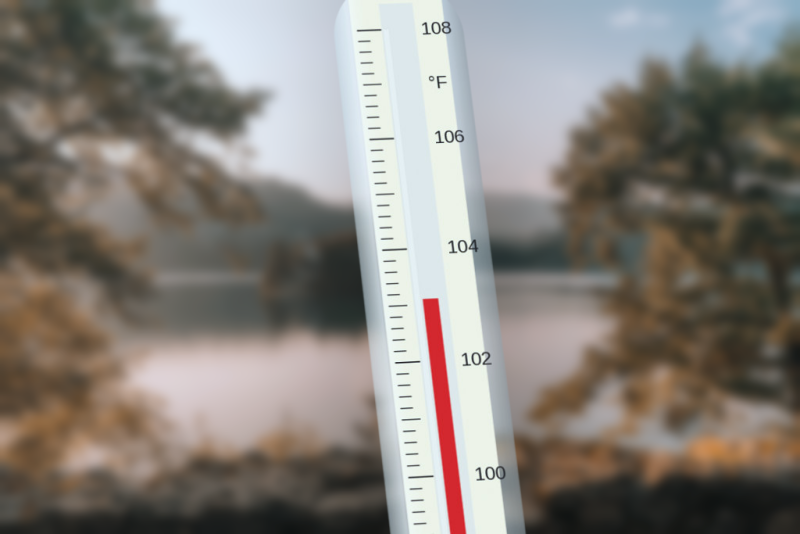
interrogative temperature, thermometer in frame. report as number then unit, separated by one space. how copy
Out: 103.1 °F
